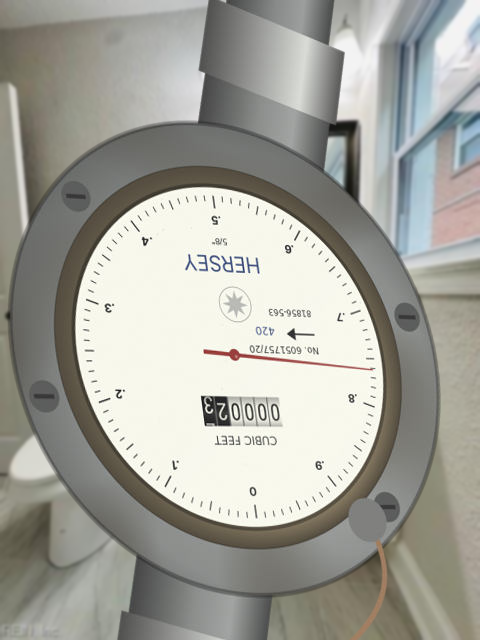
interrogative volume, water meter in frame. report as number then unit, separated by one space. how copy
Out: 22.76 ft³
